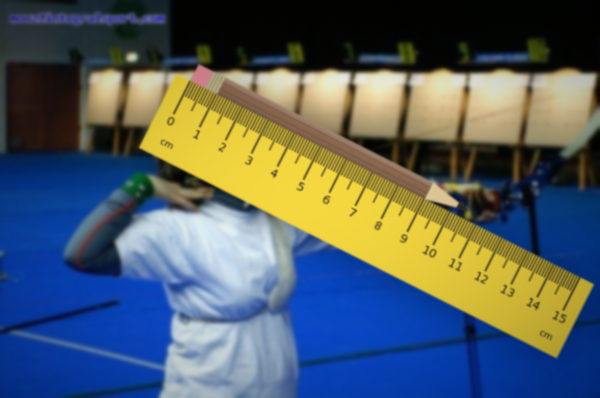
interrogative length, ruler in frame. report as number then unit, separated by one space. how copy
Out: 10.5 cm
